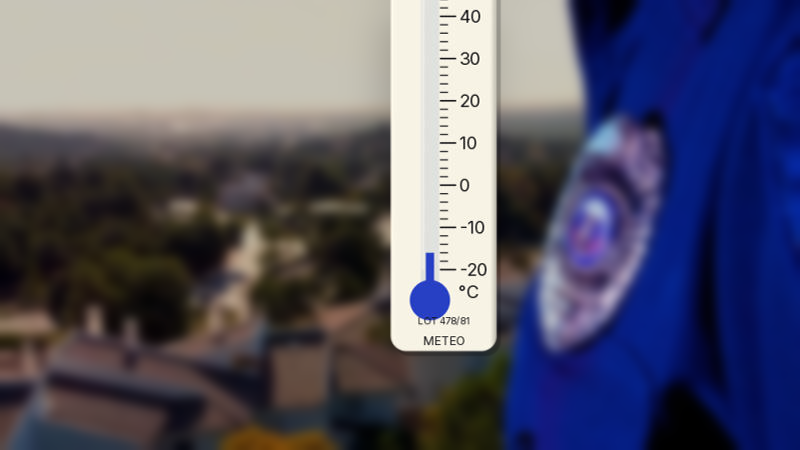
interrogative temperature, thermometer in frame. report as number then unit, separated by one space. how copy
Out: -16 °C
